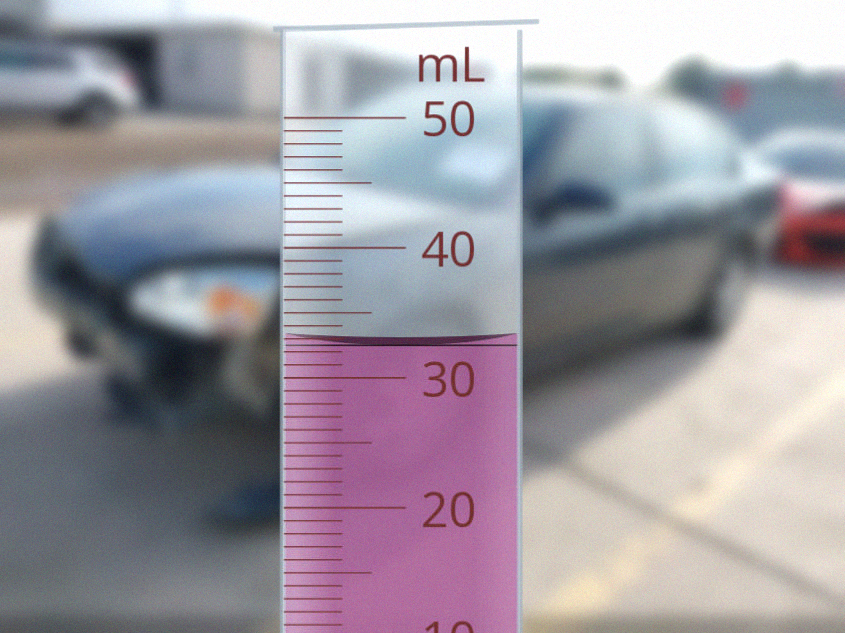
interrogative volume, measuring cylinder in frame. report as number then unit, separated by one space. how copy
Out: 32.5 mL
